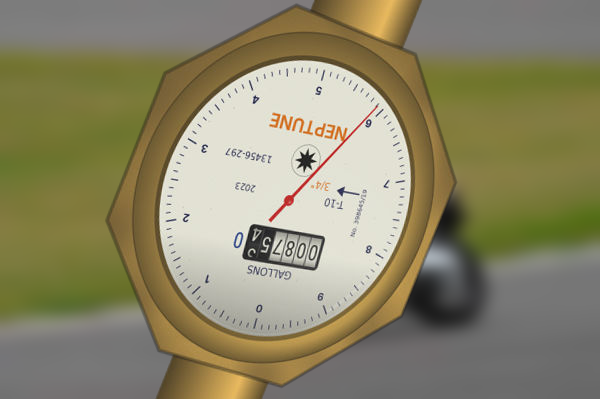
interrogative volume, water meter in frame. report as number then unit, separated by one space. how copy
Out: 87535.9 gal
